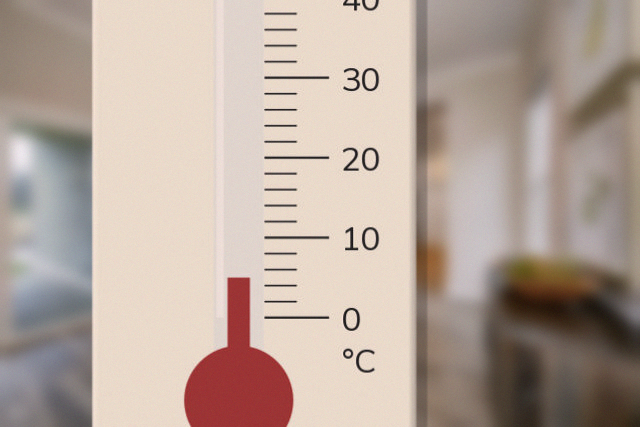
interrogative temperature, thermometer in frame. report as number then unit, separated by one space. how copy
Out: 5 °C
